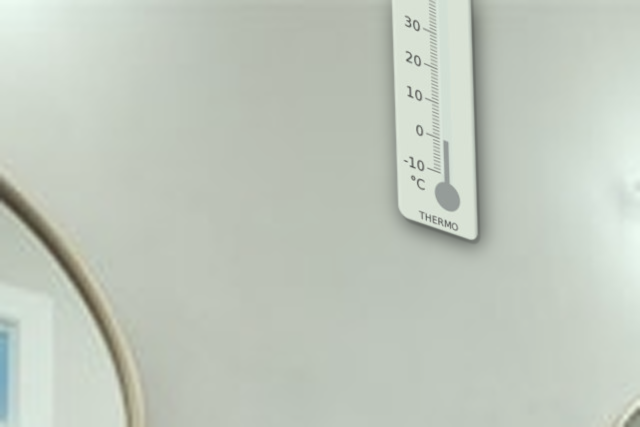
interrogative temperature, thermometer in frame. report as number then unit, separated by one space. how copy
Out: 0 °C
